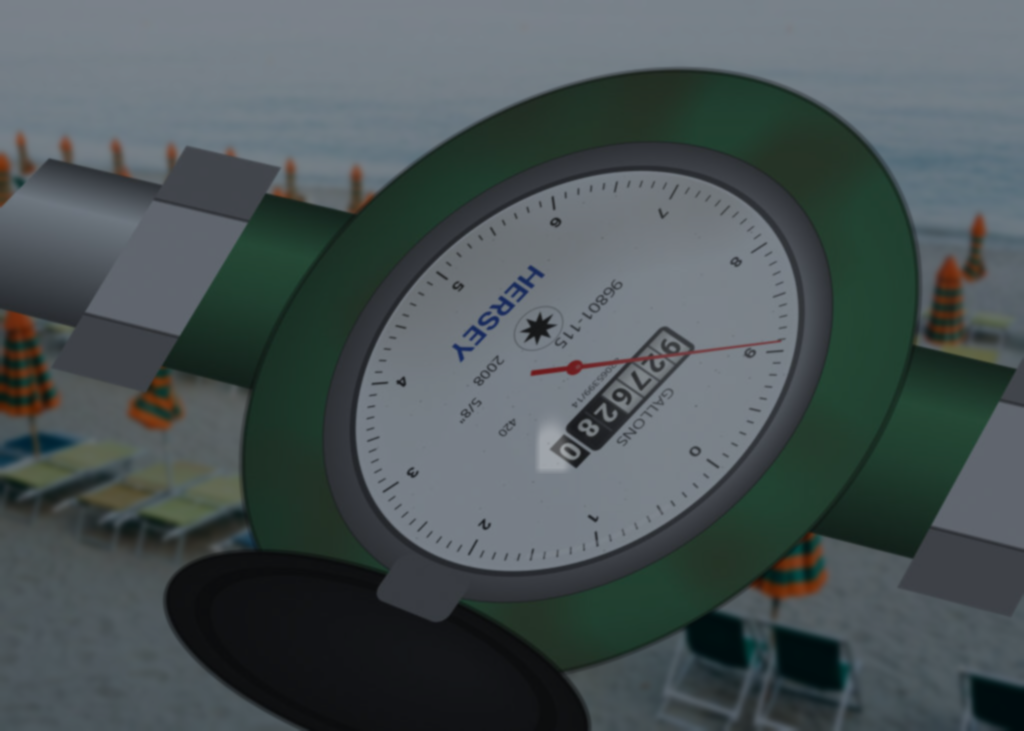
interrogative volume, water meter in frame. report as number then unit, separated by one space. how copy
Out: 9276278.9 gal
